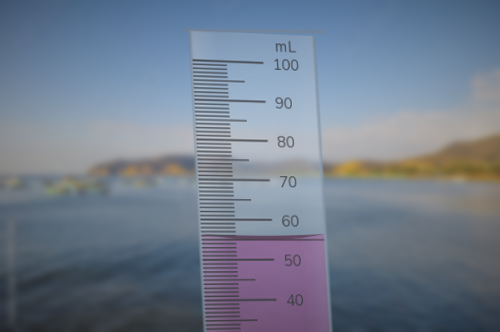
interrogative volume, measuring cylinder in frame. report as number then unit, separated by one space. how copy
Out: 55 mL
